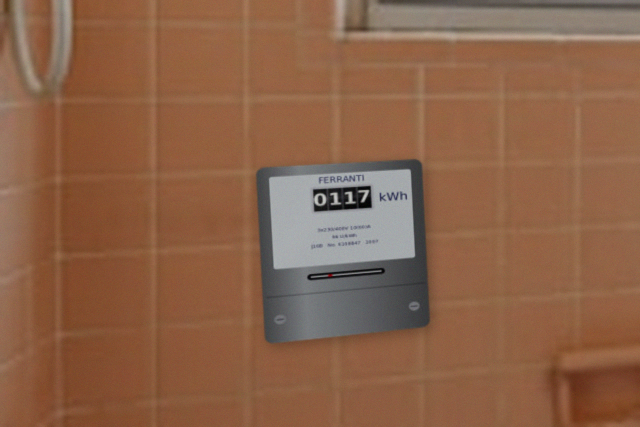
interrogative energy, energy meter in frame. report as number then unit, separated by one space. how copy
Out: 117 kWh
